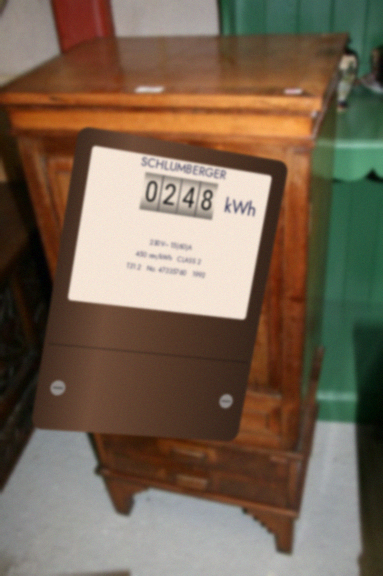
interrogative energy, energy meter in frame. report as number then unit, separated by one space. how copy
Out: 248 kWh
